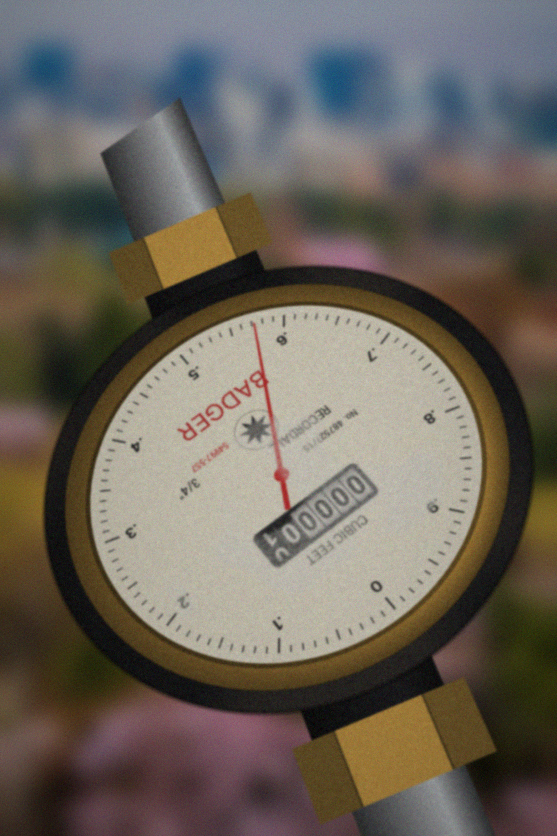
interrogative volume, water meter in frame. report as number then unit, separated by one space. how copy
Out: 0.57 ft³
